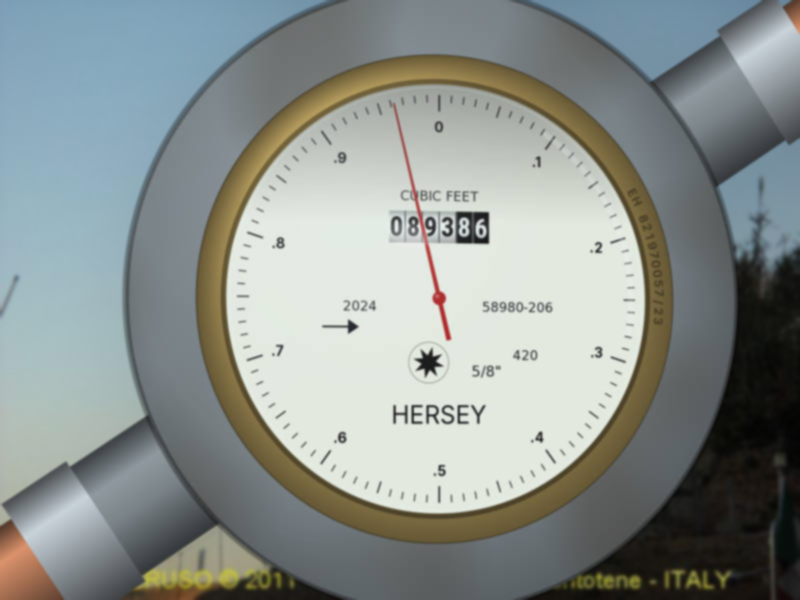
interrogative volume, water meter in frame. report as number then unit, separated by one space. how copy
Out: 89385.96 ft³
